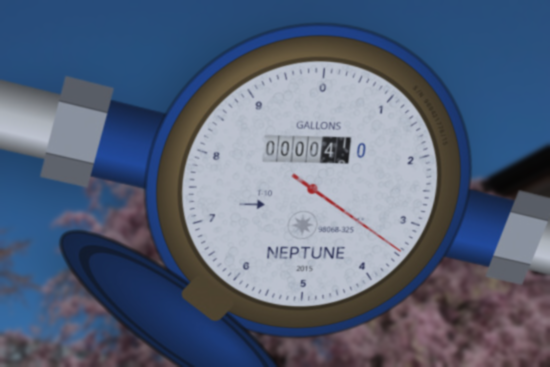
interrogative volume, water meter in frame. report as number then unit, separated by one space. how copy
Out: 413.4 gal
